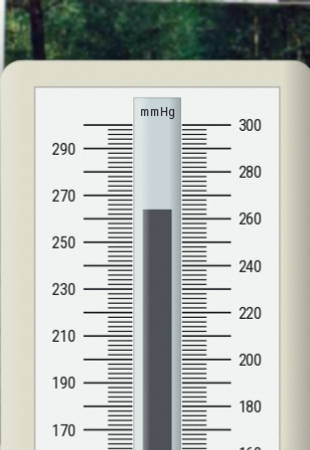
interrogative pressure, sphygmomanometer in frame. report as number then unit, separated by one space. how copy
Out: 264 mmHg
